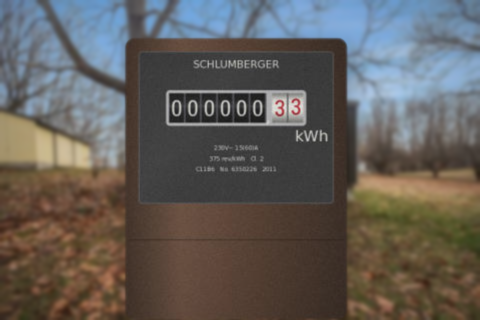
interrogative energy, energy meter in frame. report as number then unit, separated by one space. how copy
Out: 0.33 kWh
